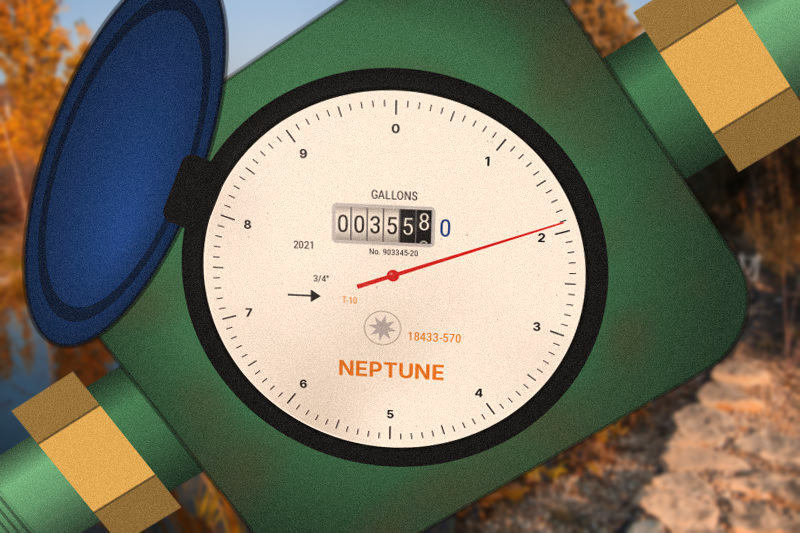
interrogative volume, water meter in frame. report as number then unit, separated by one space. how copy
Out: 35581.9 gal
